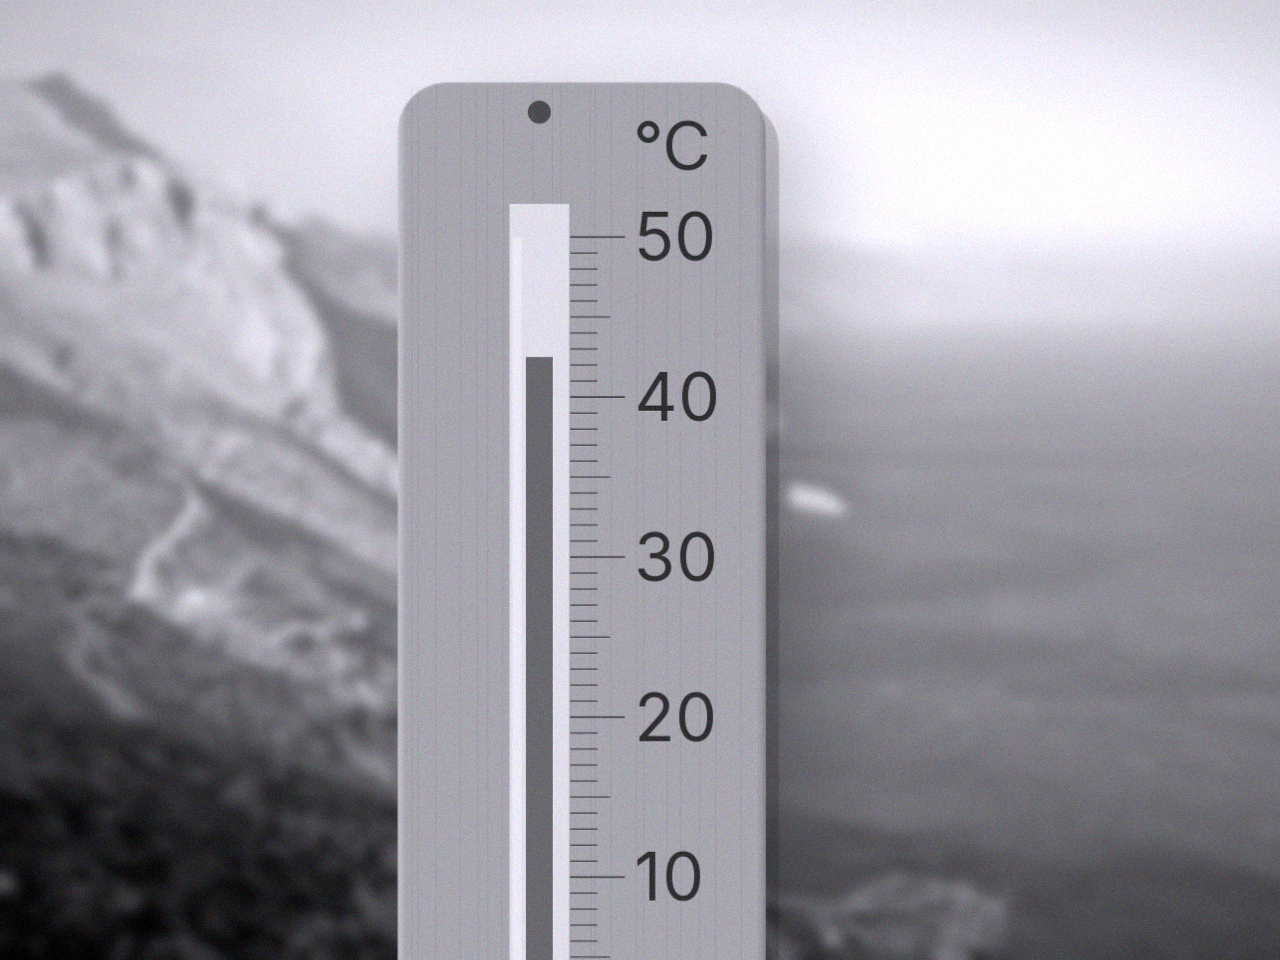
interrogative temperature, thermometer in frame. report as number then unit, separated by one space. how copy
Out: 42.5 °C
